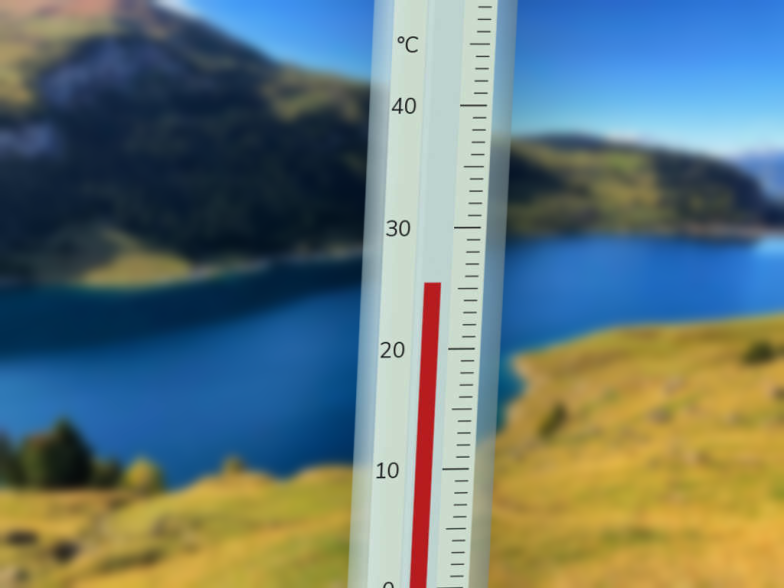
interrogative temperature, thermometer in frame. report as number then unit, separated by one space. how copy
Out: 25.5 °C
